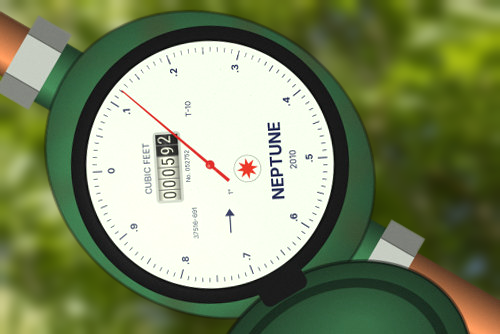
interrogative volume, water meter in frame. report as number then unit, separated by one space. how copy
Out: 592.12 ft³
